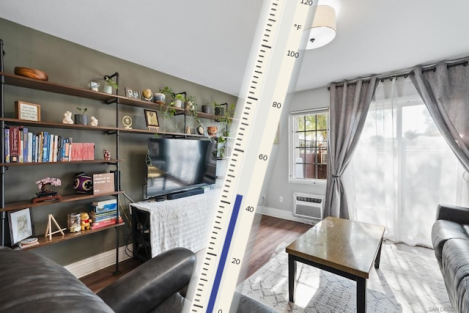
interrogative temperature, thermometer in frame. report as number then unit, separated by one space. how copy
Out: 44 °F
